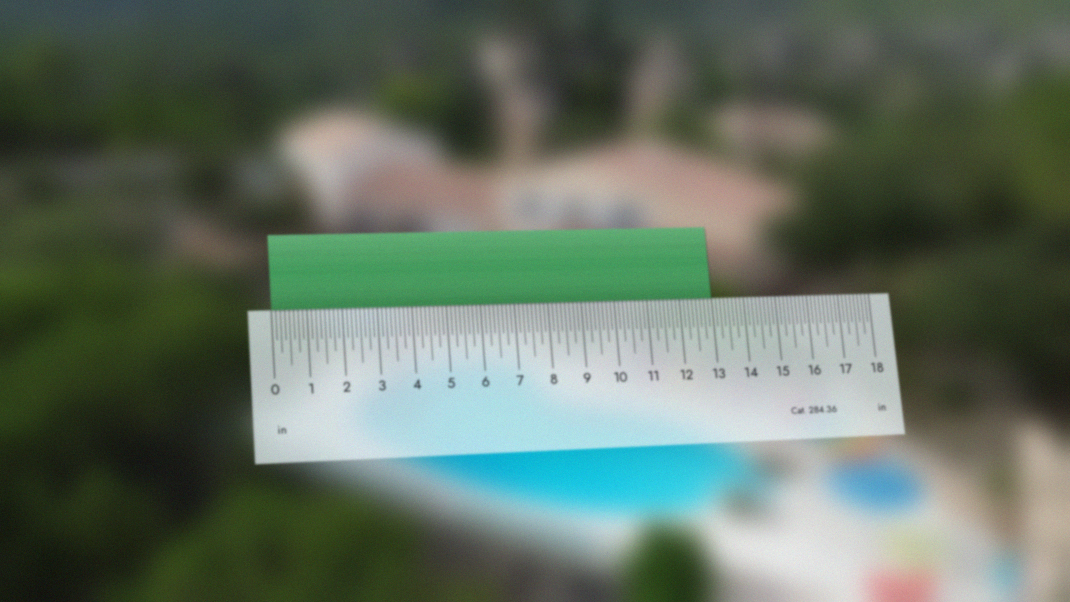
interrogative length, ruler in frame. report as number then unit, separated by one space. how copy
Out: 13 in
